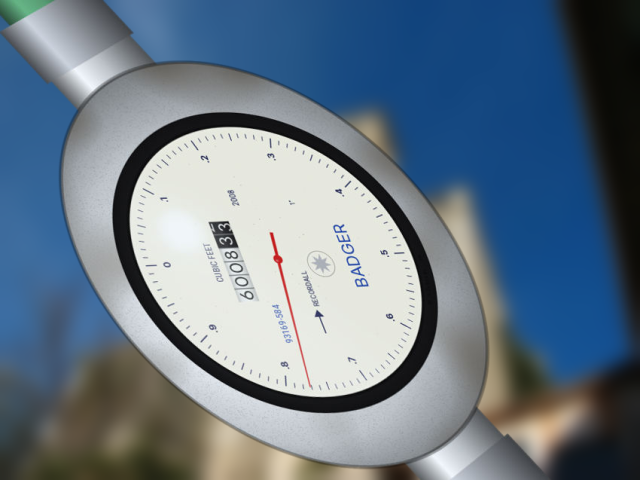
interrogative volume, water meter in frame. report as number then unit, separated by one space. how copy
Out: 600832.77 ft³
